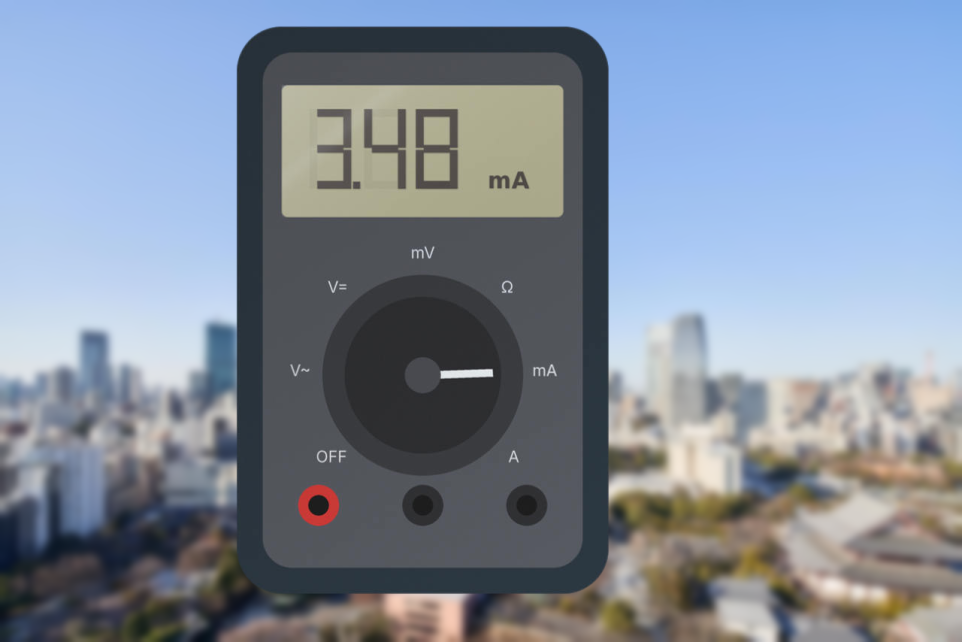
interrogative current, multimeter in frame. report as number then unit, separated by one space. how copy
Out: 3.48 mA
